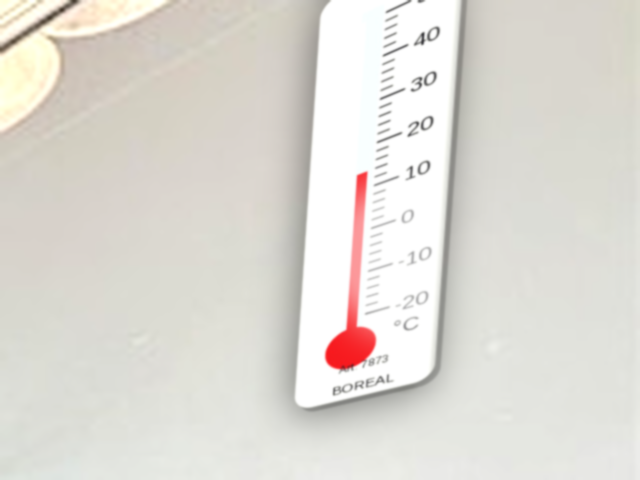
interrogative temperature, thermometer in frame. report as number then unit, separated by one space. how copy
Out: 14 °C
